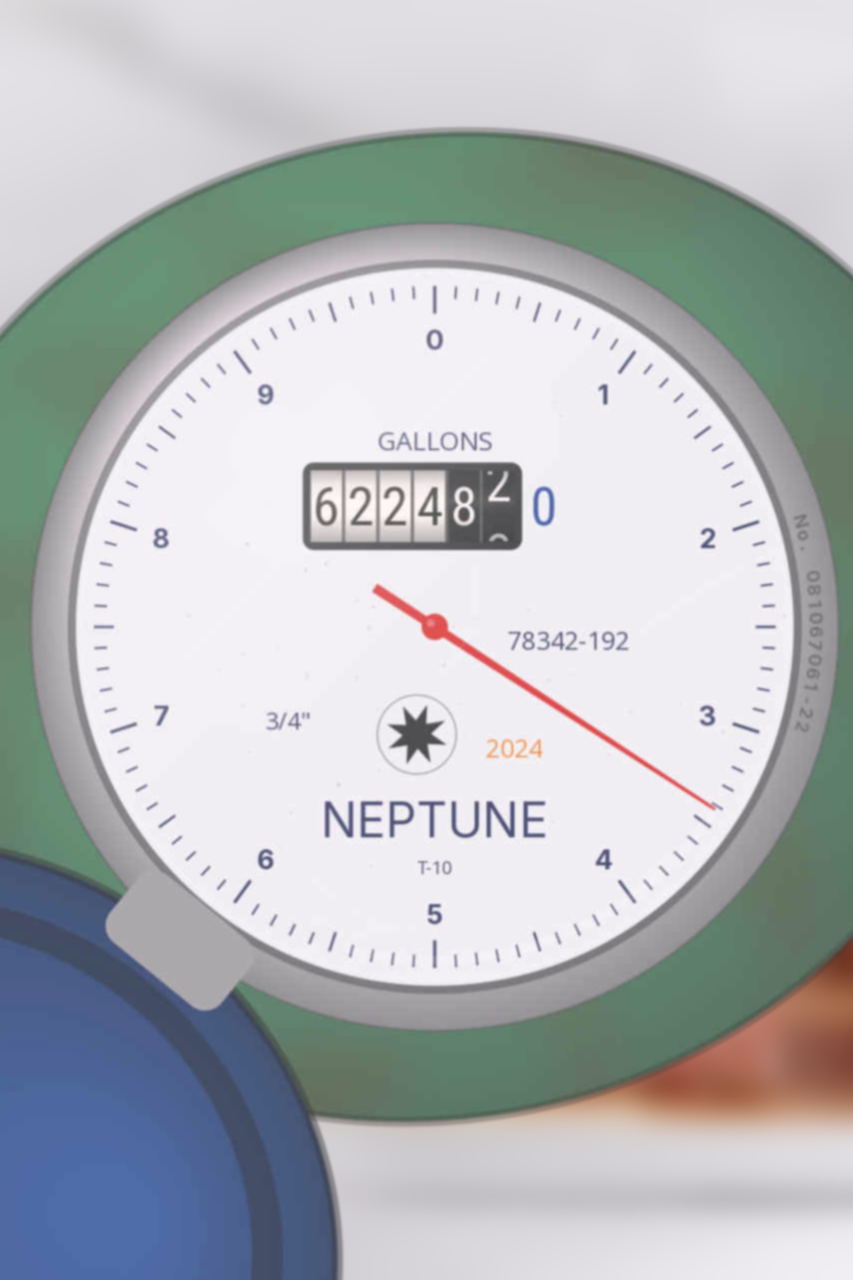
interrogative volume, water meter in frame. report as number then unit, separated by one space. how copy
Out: 6224823.4 gal
